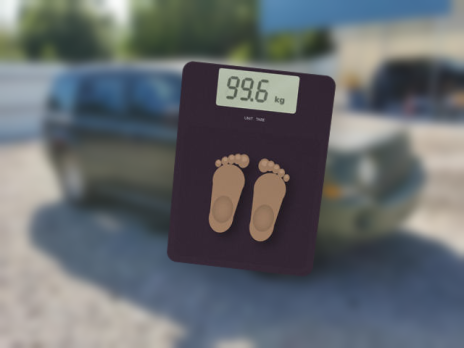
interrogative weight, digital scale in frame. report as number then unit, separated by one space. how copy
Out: 99.6 kg
